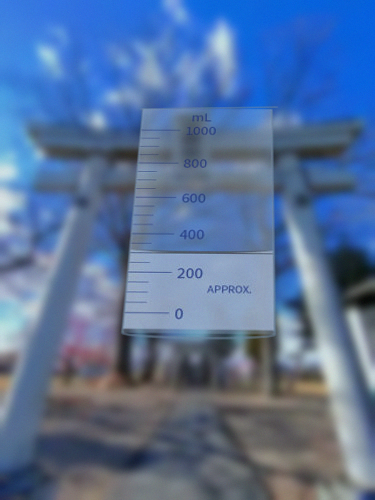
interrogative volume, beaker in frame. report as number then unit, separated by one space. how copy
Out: 300 mL
